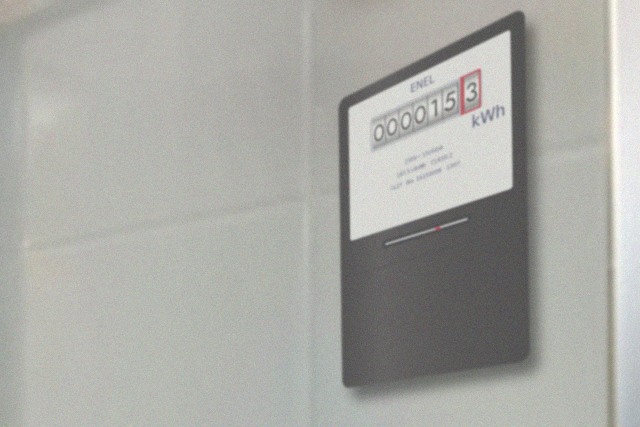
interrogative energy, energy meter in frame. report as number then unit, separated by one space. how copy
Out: 15.3 kWh
